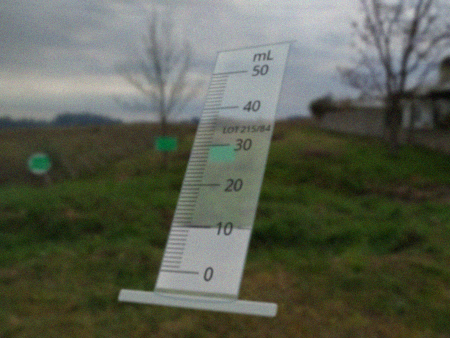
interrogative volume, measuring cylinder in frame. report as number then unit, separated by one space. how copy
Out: 10 mL
